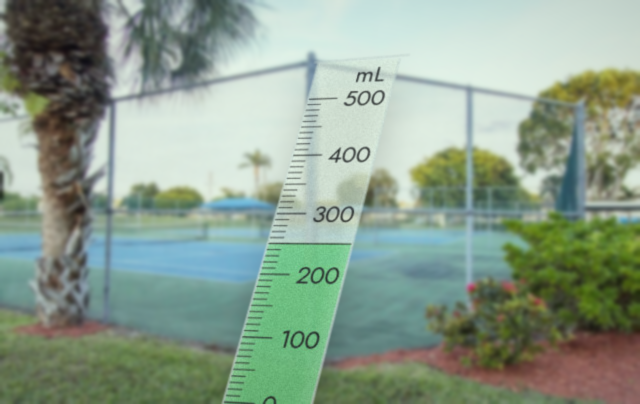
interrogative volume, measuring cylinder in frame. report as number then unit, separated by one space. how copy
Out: 250 mL
